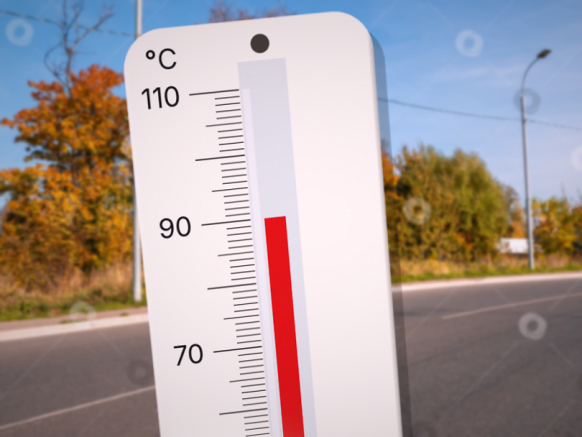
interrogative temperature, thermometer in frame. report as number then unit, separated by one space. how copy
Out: 90 °C
